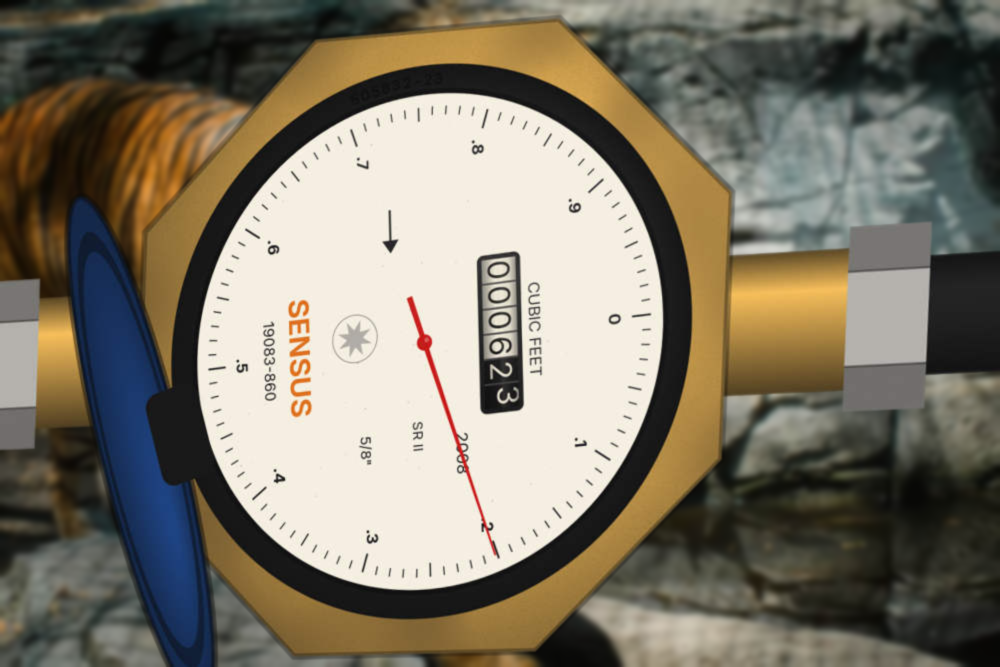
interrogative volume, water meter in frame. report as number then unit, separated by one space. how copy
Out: 623.20 ft³
